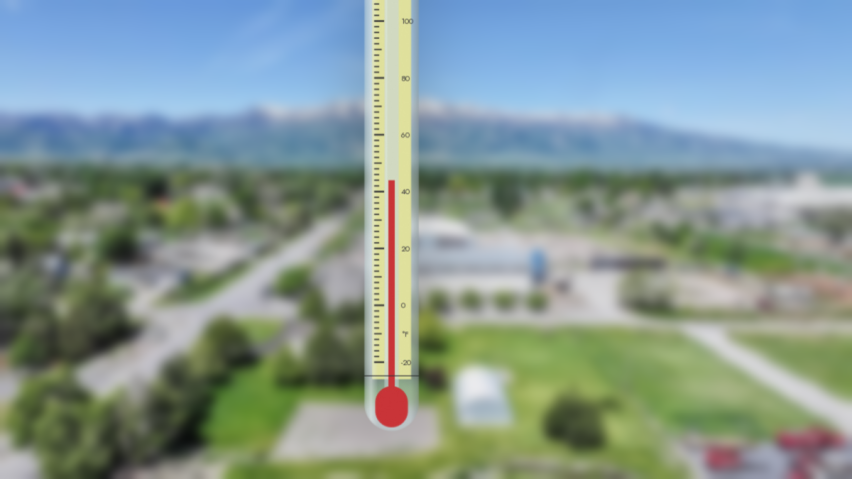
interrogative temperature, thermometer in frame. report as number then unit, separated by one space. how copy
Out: 44 °F
